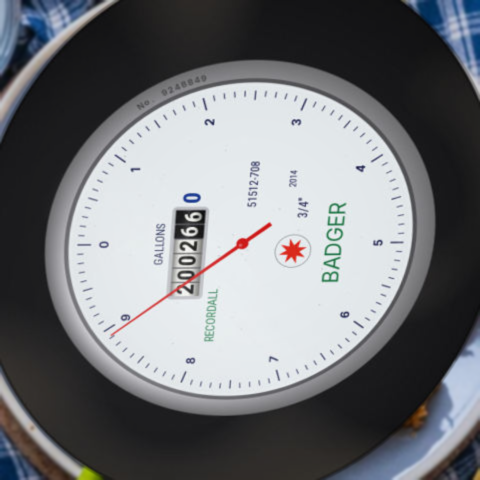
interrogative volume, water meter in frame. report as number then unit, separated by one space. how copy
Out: 2002658.9 gal
